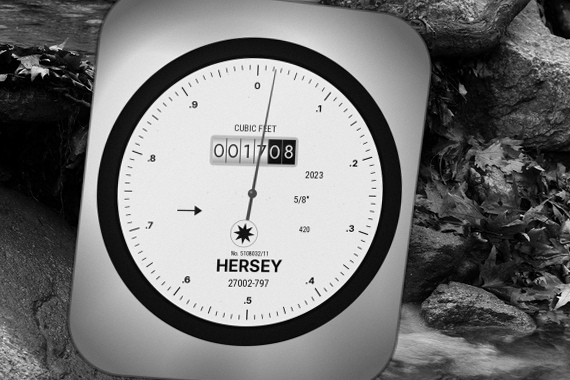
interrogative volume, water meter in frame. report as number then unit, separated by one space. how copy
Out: 1708.02 ft³
